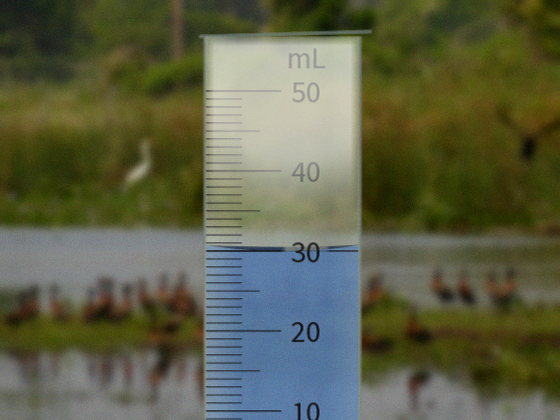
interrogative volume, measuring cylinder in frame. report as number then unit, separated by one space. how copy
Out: 30 mL
